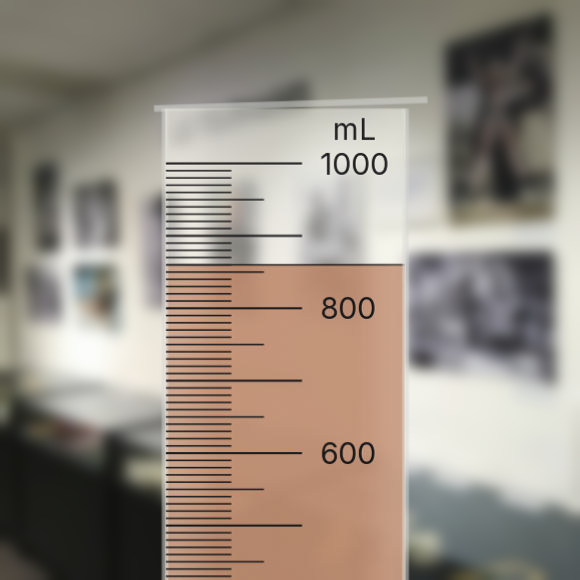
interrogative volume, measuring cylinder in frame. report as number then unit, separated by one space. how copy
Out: 860 mL
